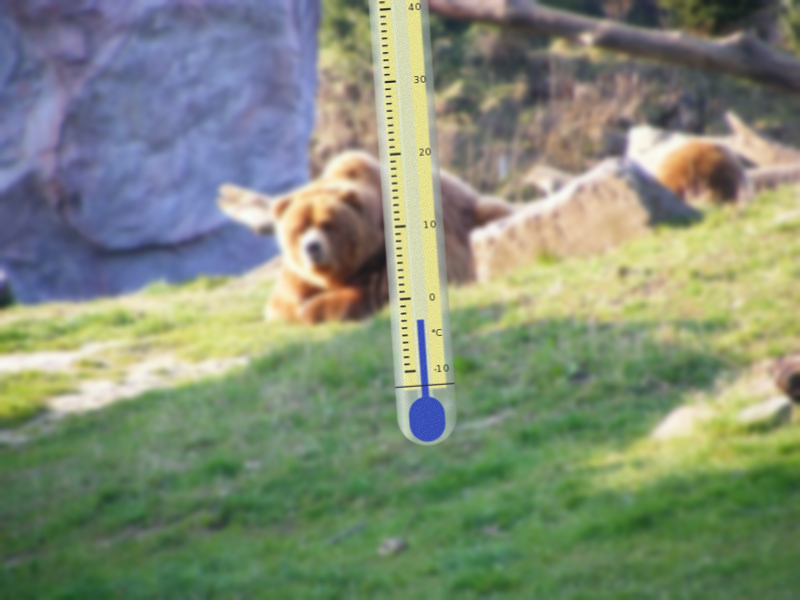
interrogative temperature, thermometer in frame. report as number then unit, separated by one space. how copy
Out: -3 °C
